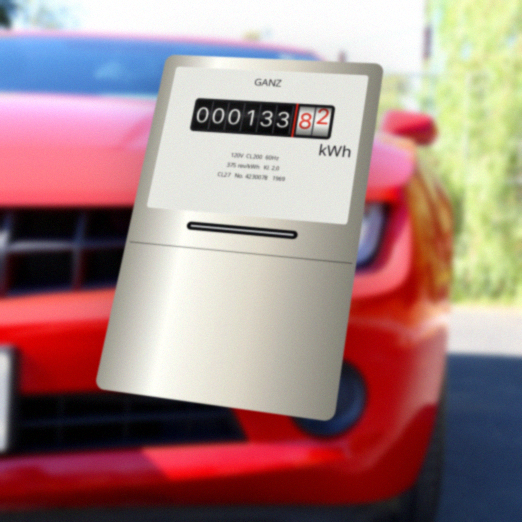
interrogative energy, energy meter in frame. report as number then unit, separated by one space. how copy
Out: 133.82 kWh
